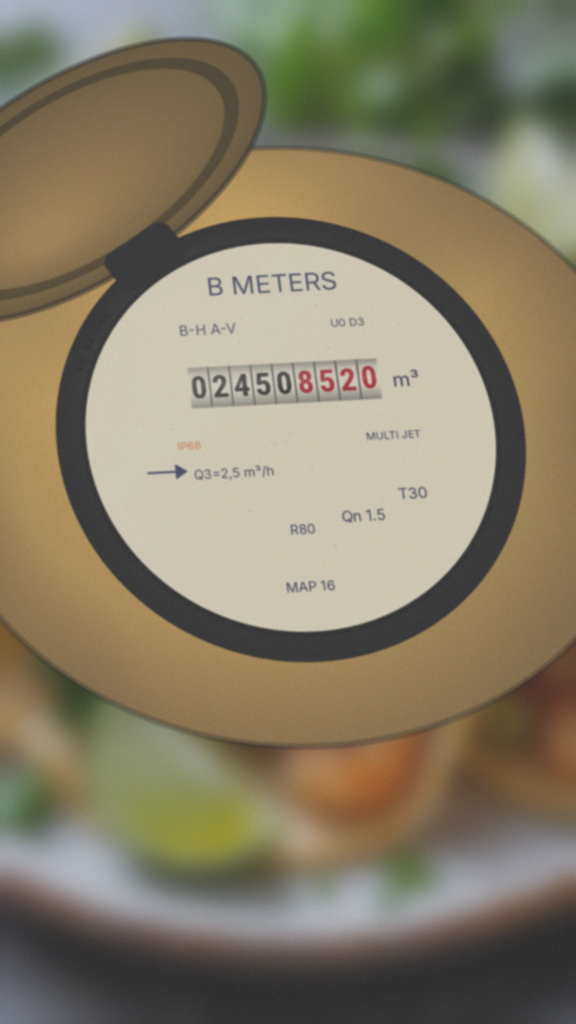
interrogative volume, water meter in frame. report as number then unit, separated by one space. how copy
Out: 2450.8520 m³
